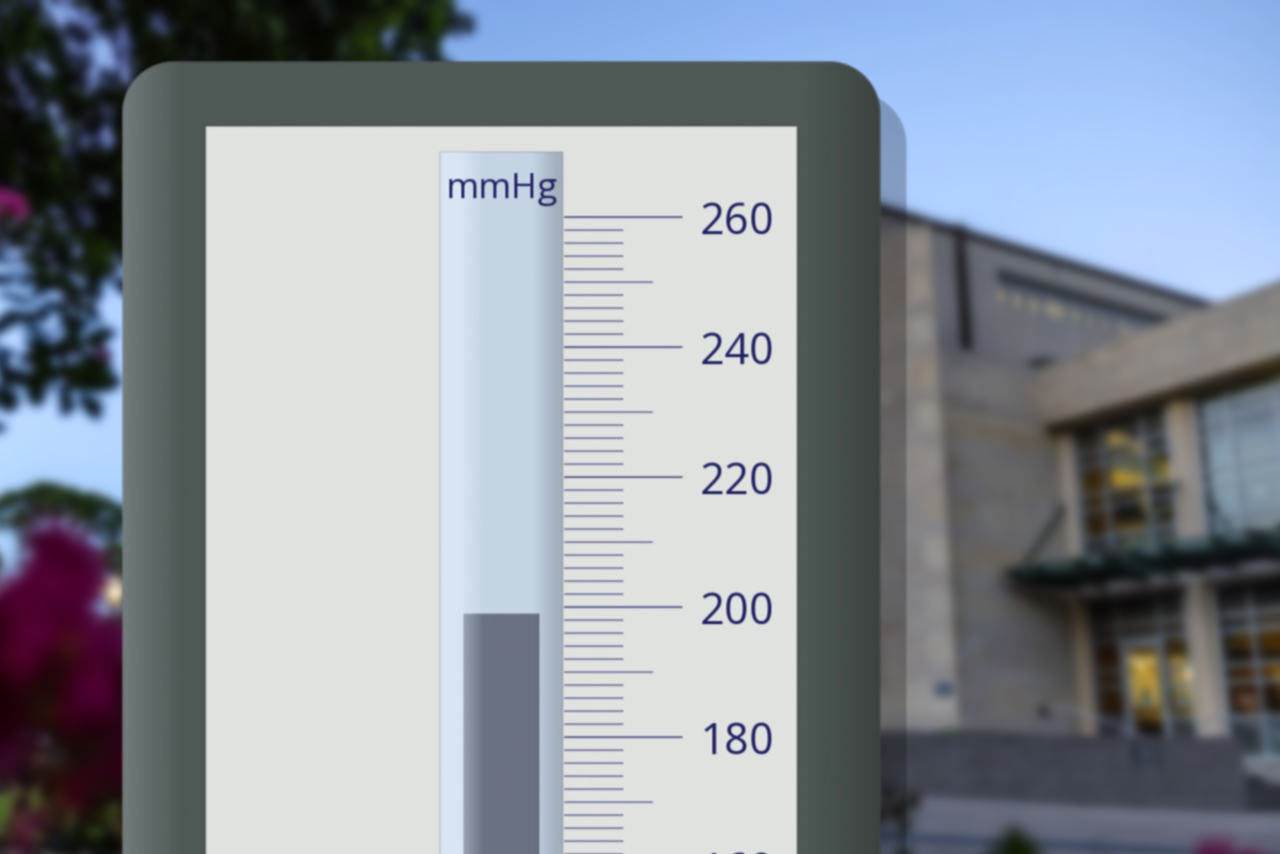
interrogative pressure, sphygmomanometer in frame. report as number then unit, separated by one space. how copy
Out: 199 mmHg
